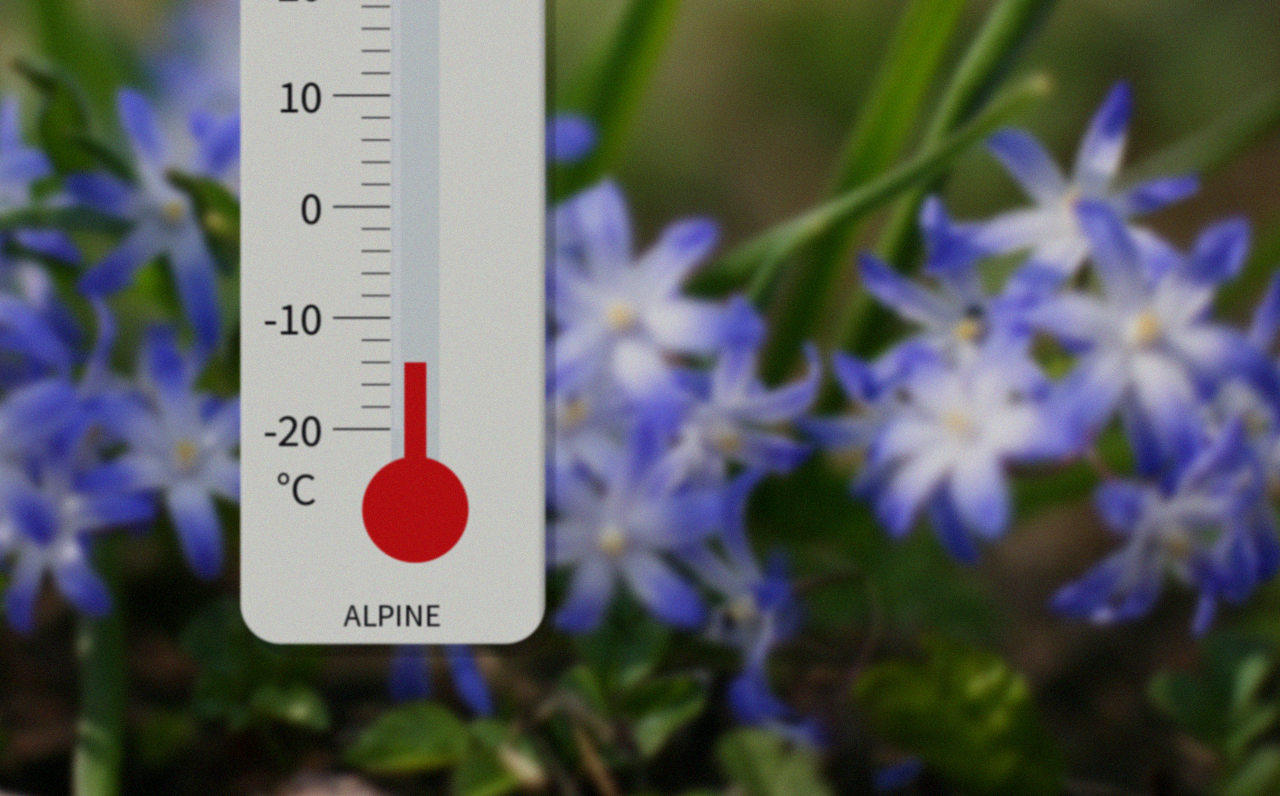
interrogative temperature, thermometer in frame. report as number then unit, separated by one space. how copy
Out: -14 °C
